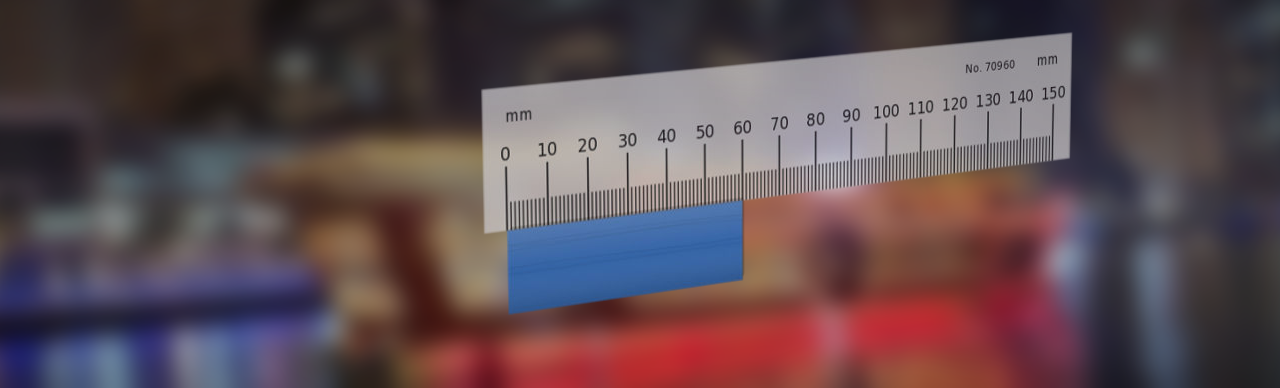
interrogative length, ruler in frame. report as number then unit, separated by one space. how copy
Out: 60 mm
